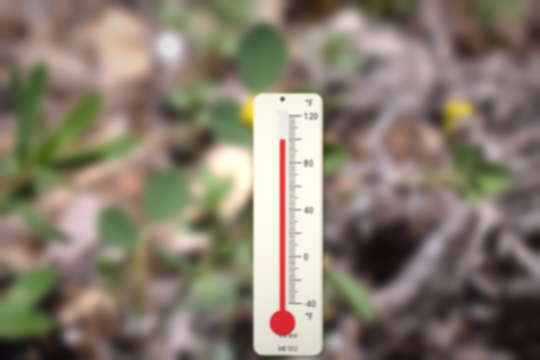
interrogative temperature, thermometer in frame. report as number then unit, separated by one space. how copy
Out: 100 °F
